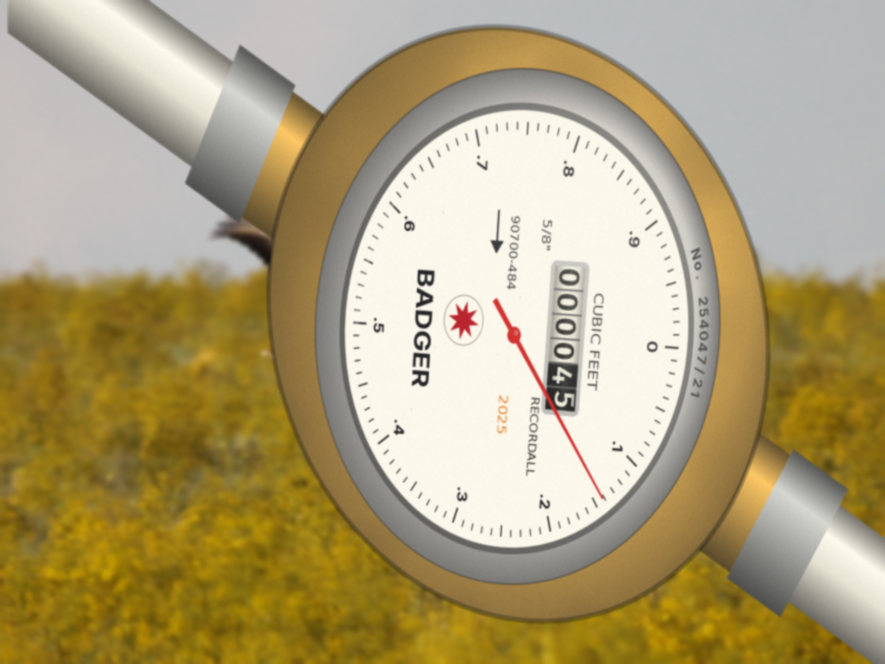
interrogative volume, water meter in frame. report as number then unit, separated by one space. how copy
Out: 45.14 ft³
